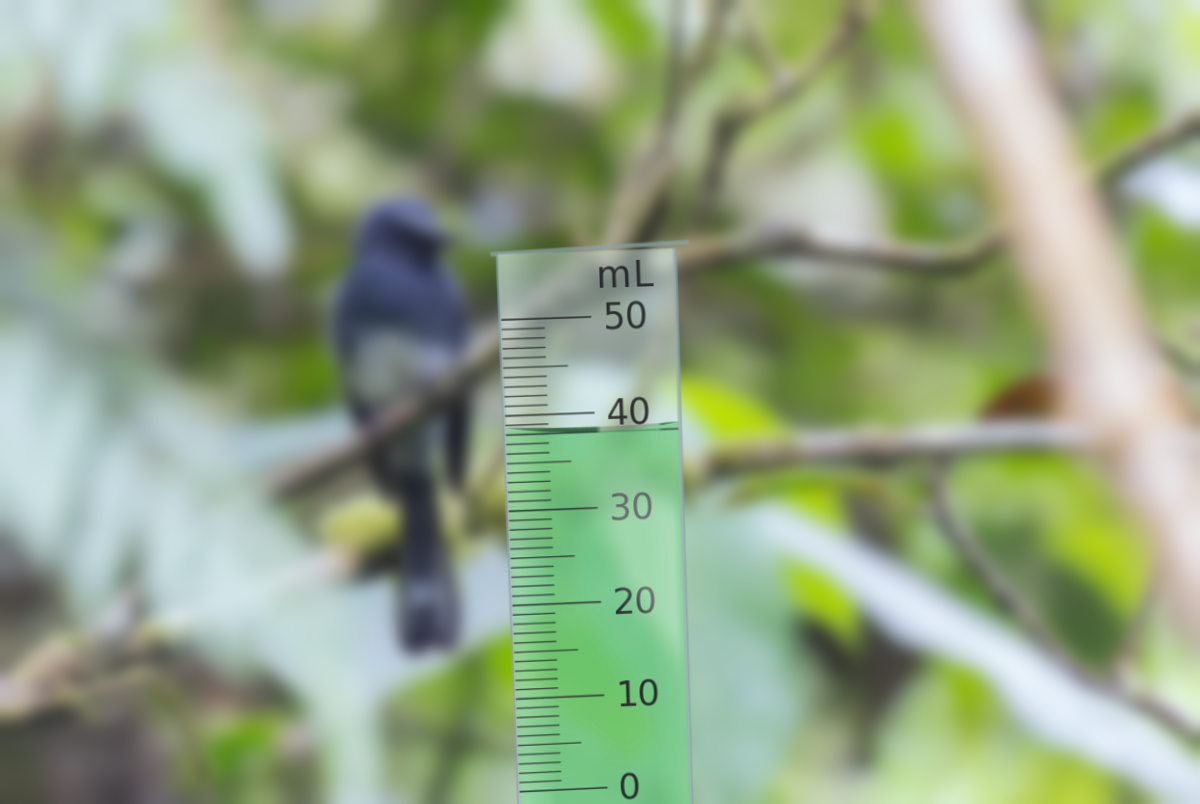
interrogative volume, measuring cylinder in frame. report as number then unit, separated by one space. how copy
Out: 38 mL
